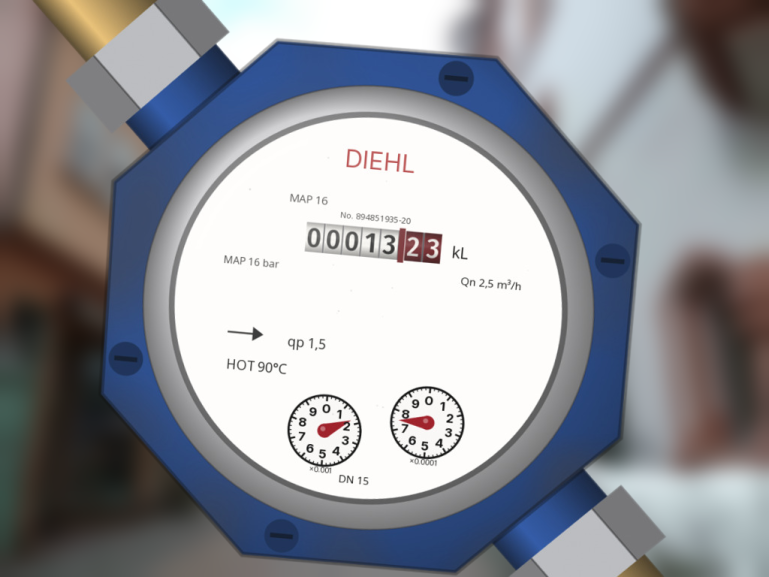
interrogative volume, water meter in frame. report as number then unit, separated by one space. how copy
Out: 13.2317 kL
